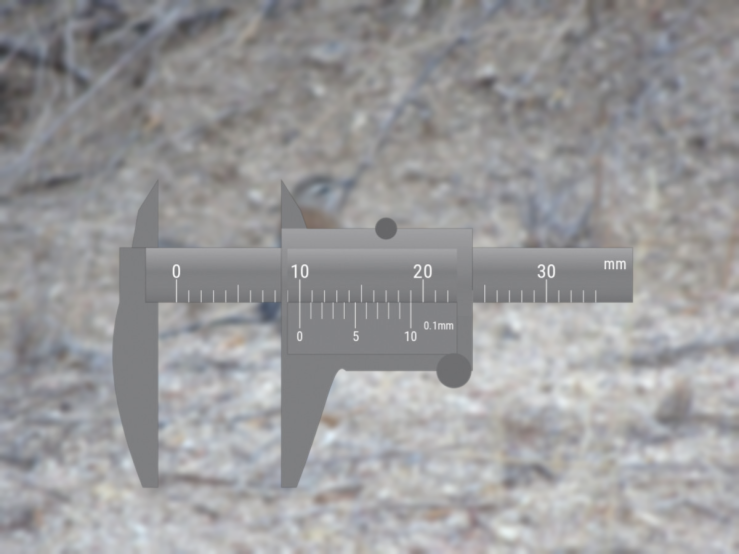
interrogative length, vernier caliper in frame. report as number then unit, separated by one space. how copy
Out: 10.0 mm
